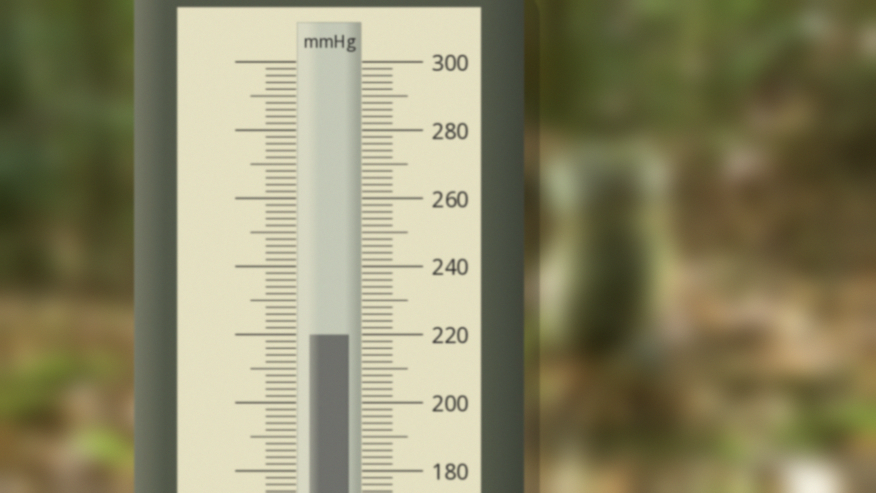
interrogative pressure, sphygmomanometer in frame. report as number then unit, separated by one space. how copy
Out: 220 mmHg
